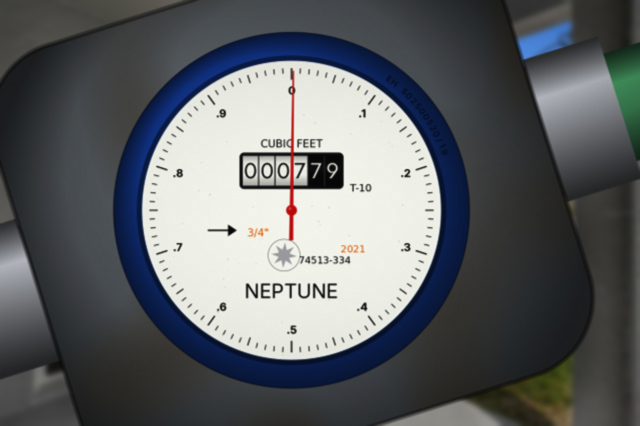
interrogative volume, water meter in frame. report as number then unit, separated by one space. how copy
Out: 779.00 ft³
